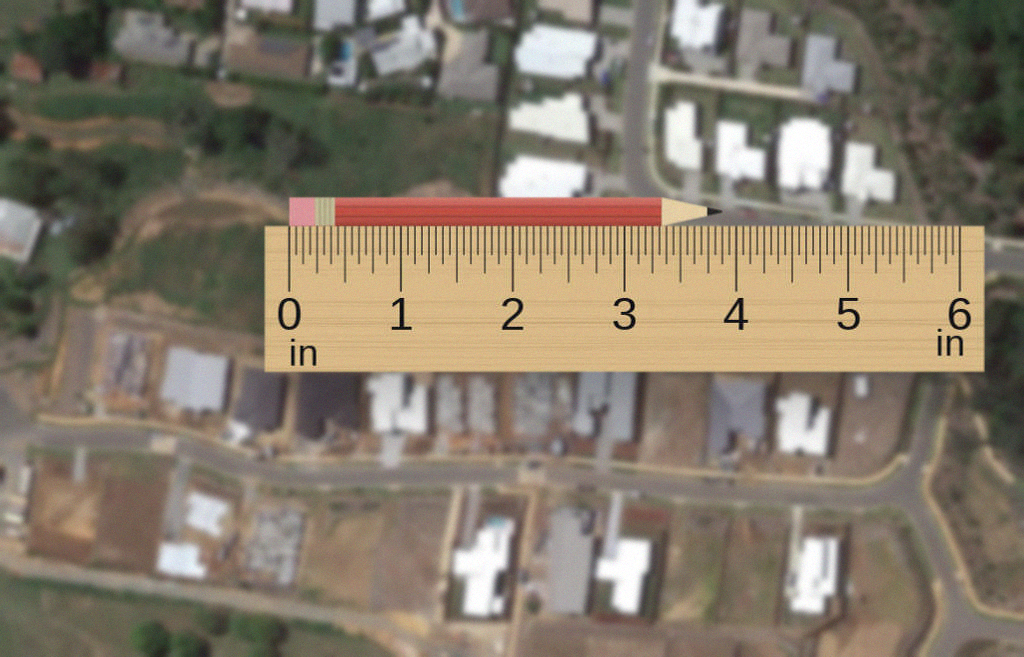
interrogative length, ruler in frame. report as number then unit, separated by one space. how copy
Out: 3.875 in
